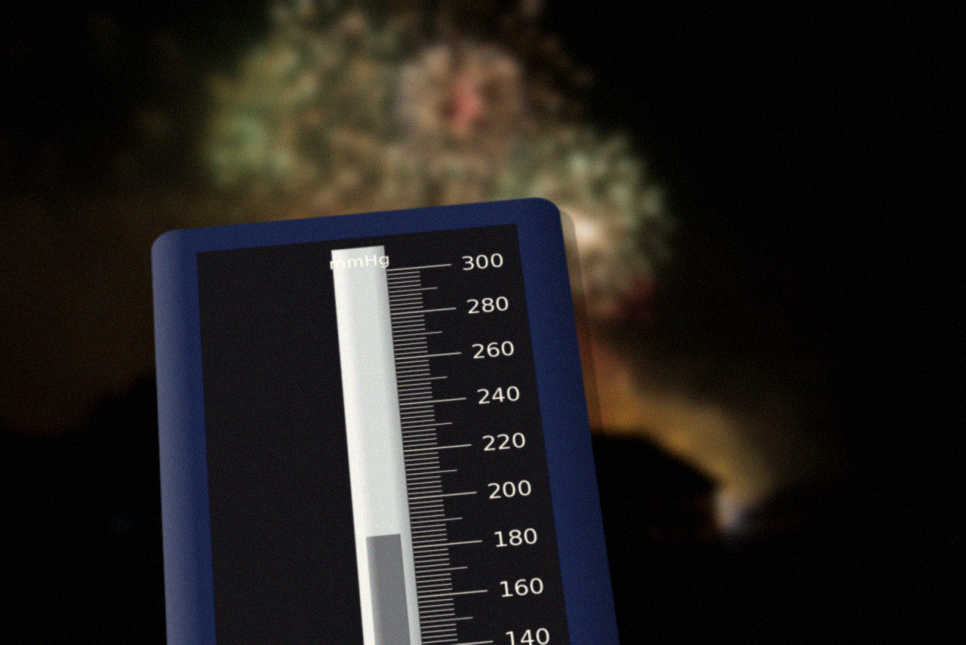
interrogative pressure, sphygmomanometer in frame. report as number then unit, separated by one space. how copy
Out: 186 mmHg
